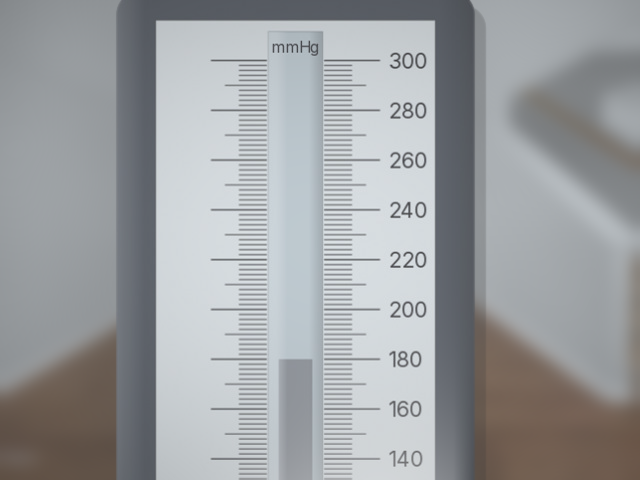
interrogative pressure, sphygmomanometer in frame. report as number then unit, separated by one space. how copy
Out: 180 mmHg
